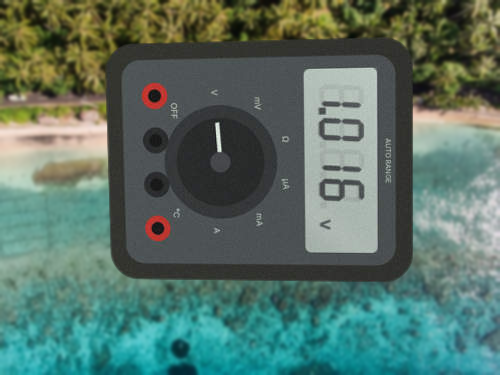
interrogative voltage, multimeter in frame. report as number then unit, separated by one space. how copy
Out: 1.016 V
